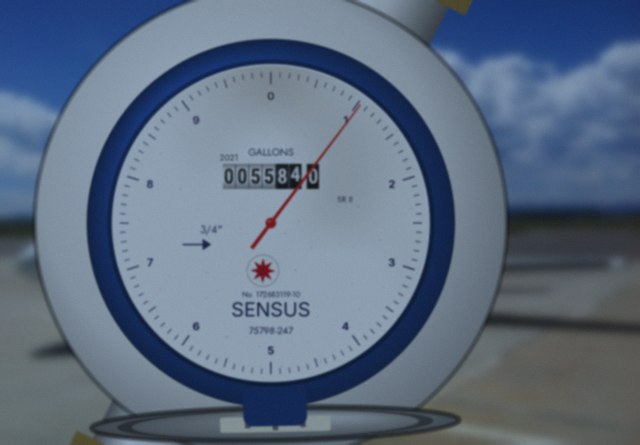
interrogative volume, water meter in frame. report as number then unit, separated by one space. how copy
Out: 55841.0 gal
